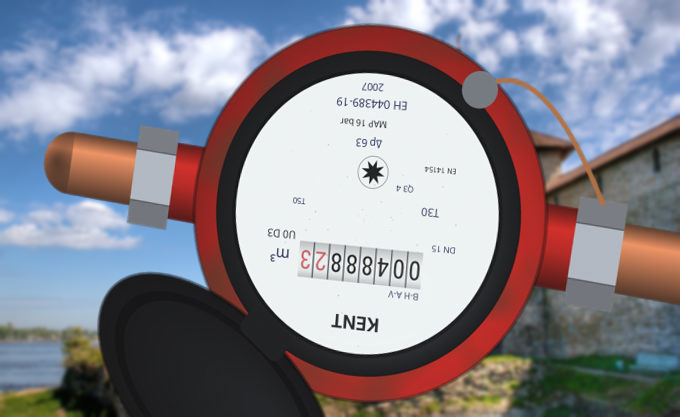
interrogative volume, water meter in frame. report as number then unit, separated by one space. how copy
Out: 4888.23 m³
